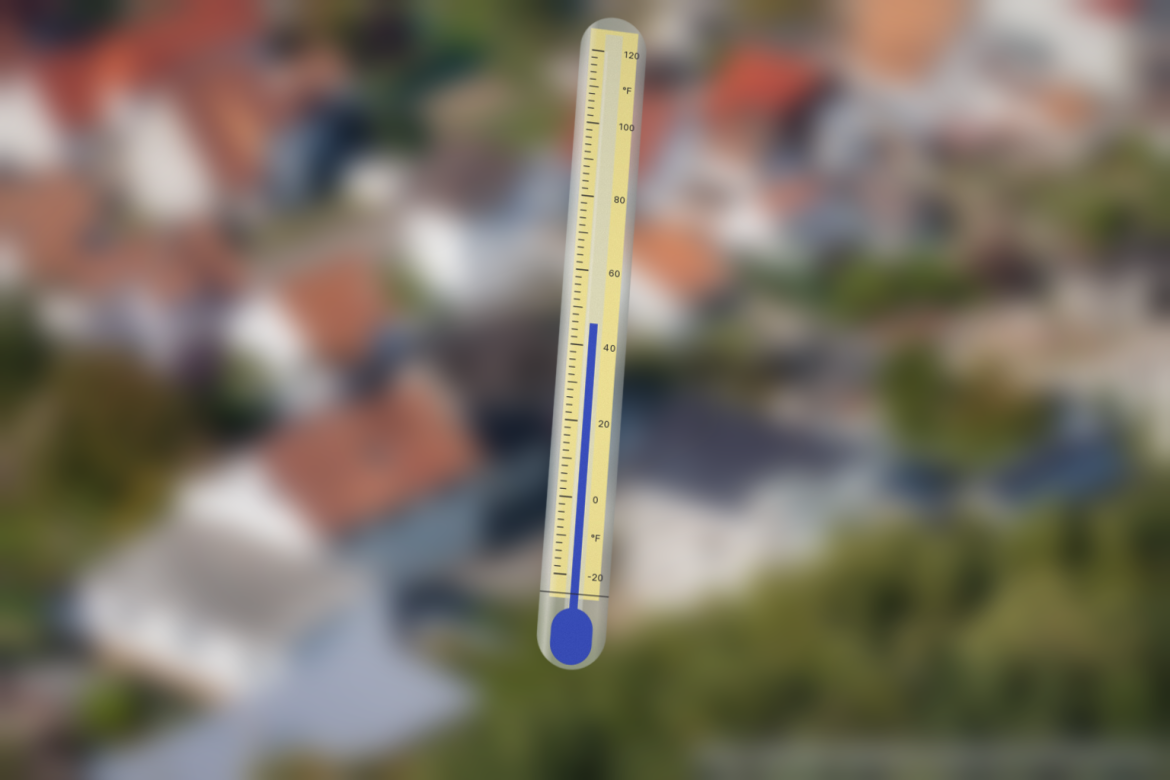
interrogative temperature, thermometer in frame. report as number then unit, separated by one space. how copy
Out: 46 °F
